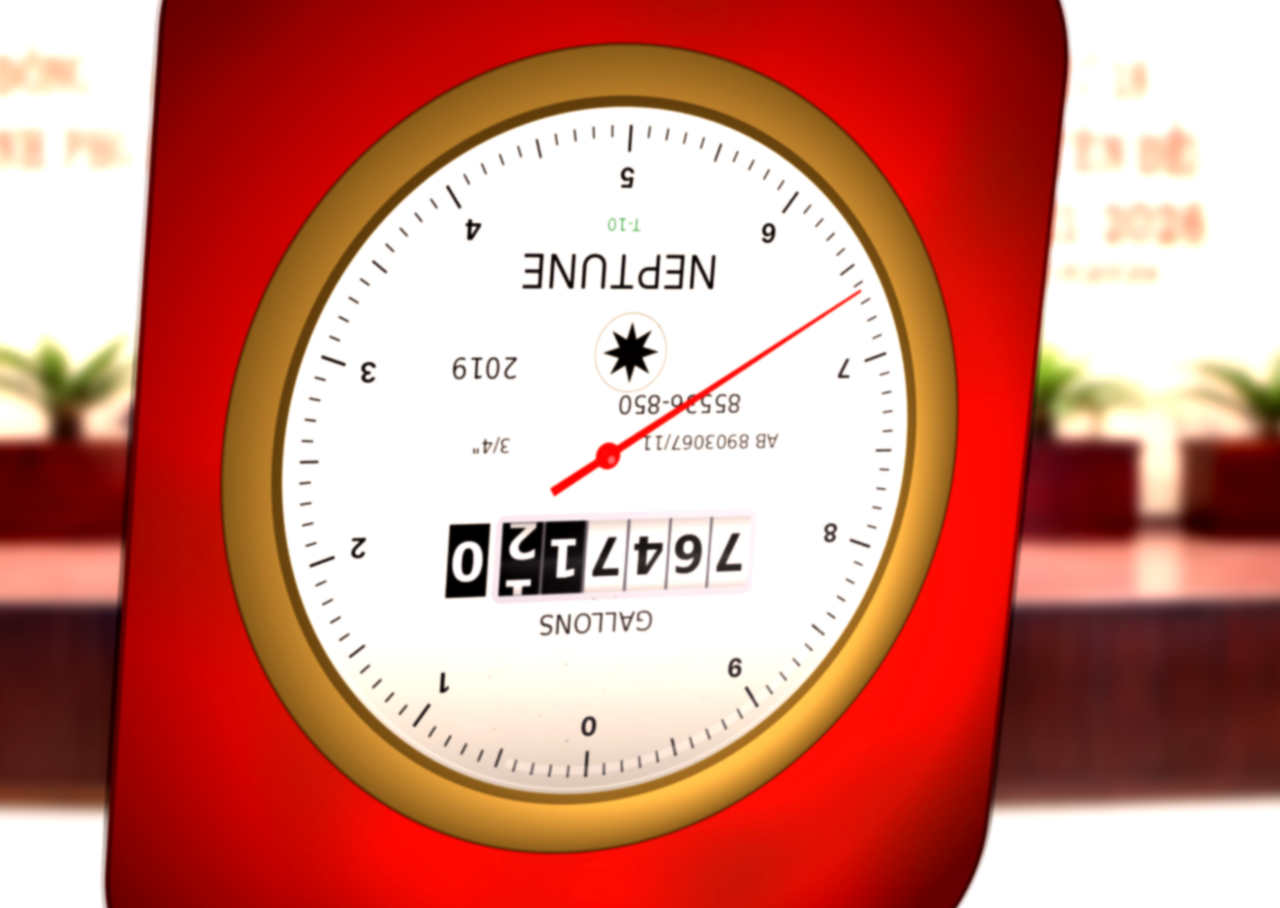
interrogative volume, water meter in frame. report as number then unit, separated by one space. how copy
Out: 7647116.6 gal
